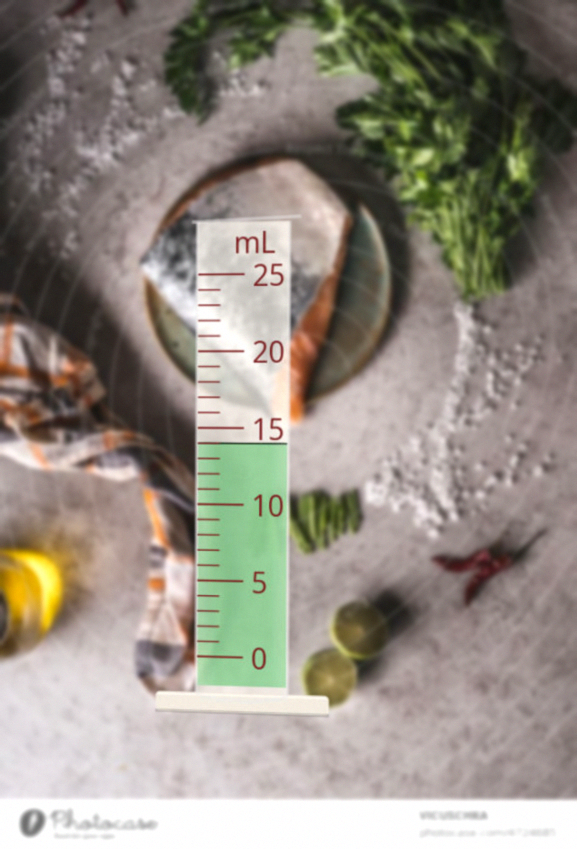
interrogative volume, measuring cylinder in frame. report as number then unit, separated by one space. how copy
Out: 14 mL
